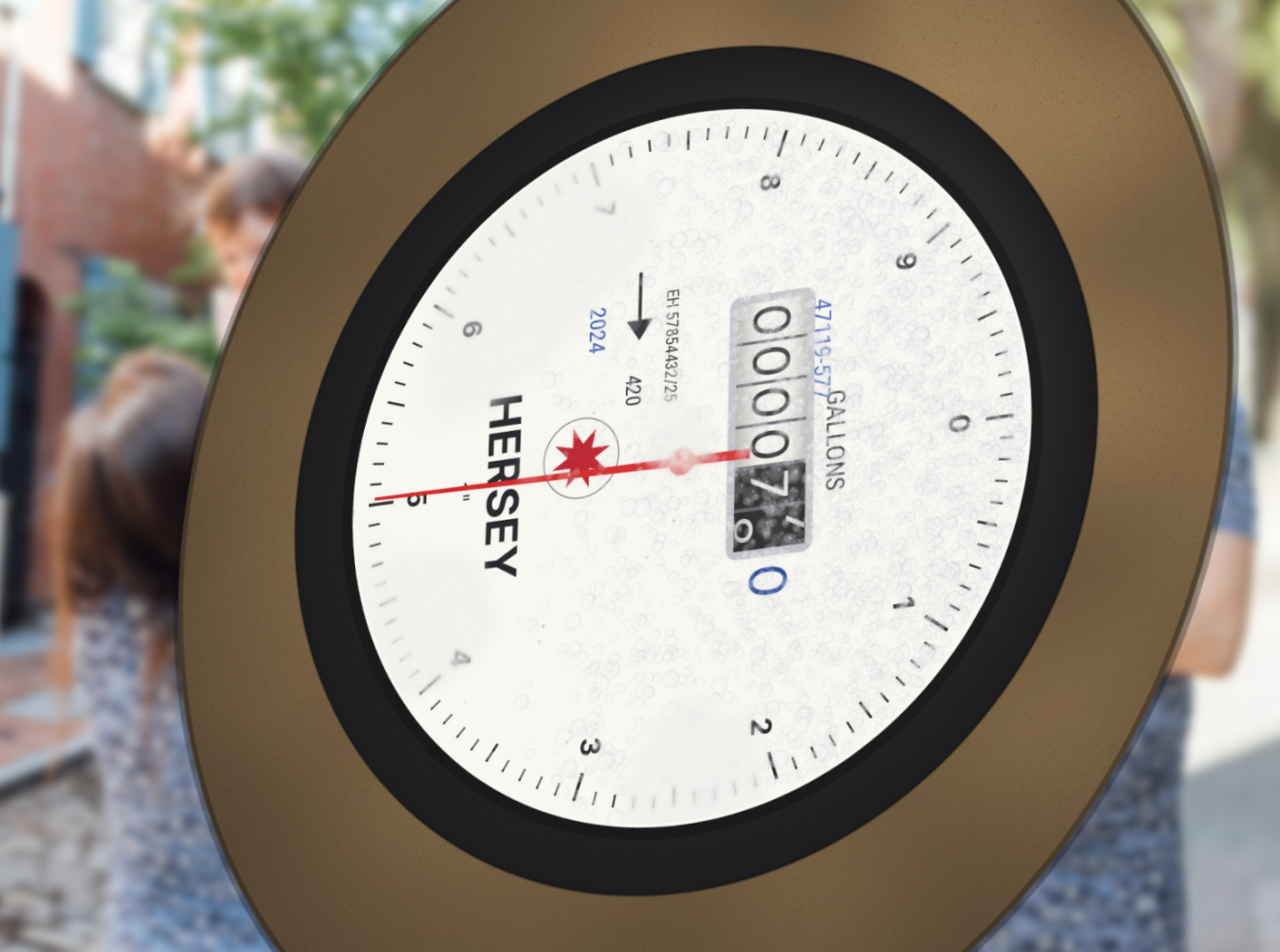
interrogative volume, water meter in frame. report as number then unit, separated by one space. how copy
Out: 775.0 gal
